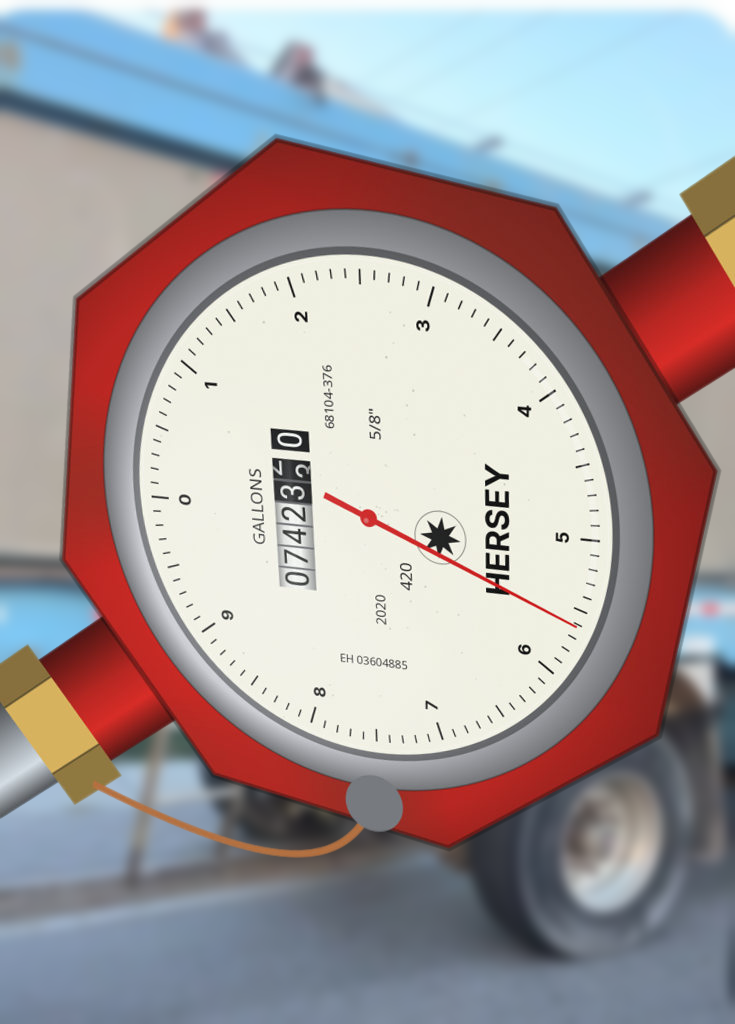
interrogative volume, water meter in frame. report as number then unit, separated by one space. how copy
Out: 742325.6 gal
